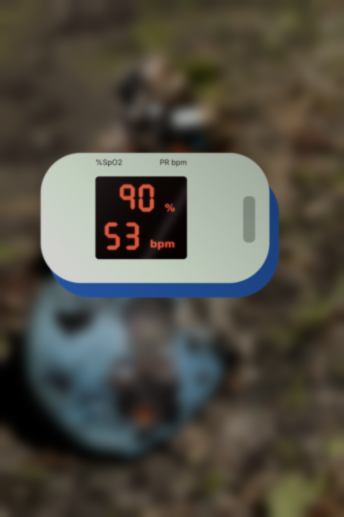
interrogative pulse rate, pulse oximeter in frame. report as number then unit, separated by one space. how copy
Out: 53 bpm
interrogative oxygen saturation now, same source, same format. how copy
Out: 90 %
